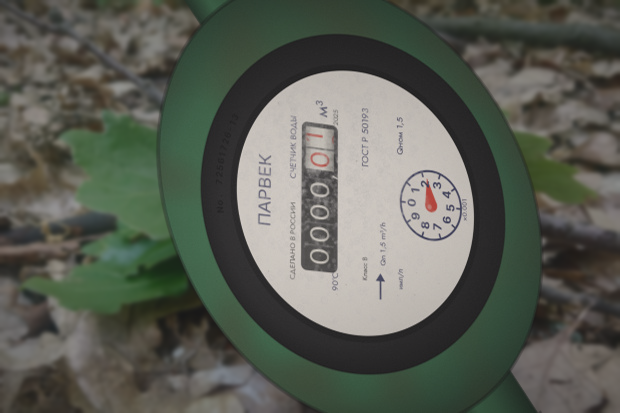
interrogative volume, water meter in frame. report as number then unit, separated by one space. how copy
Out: 0.012 m³
